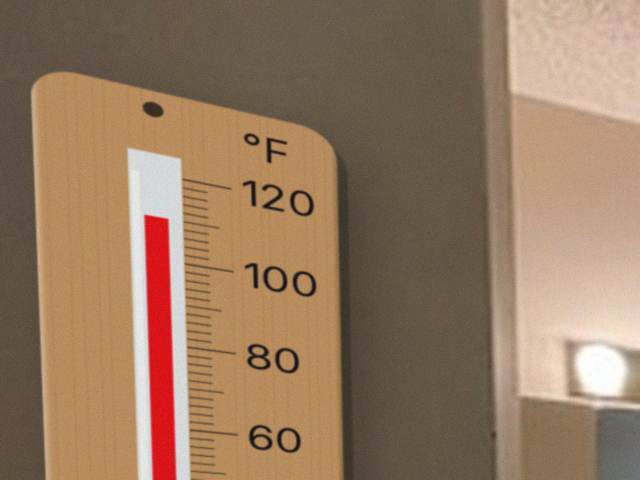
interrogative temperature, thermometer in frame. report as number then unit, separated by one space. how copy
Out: 110 °F
